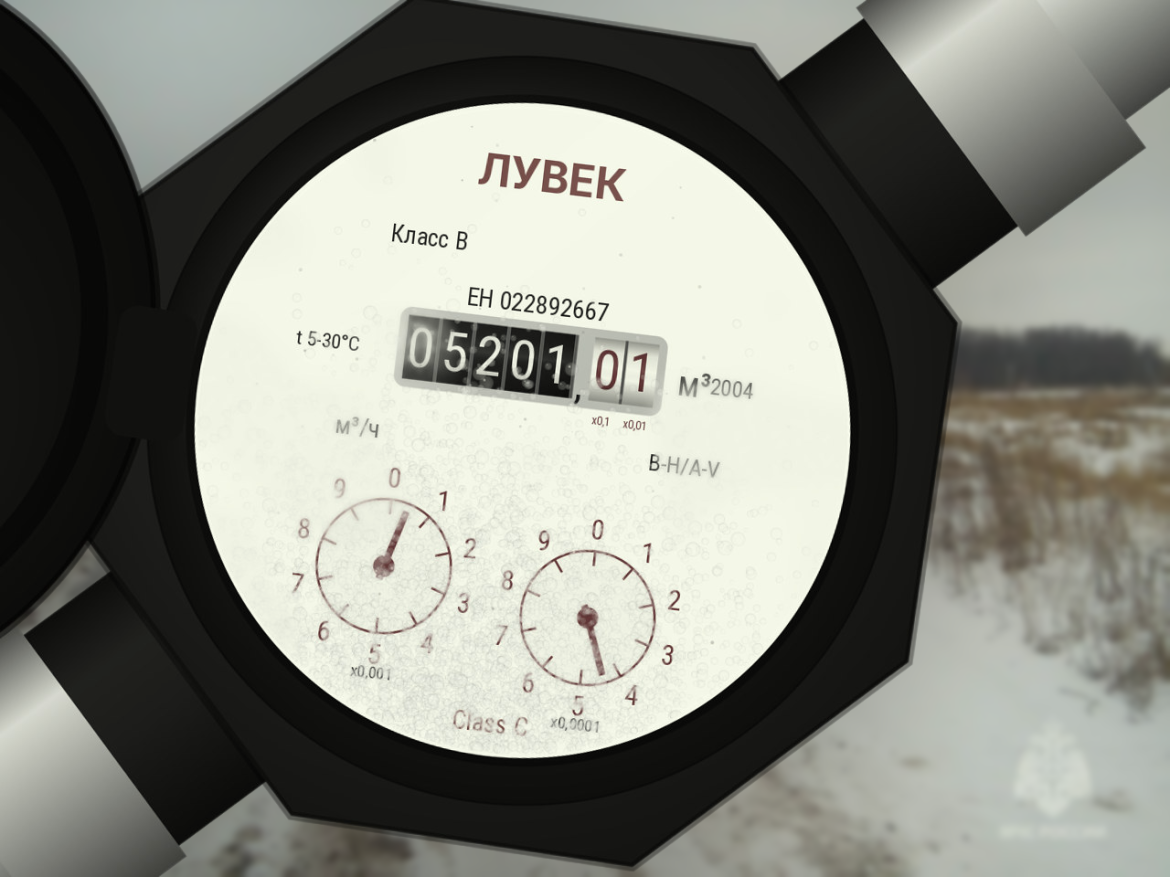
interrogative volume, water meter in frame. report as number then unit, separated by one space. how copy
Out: 5201.0104 m³
